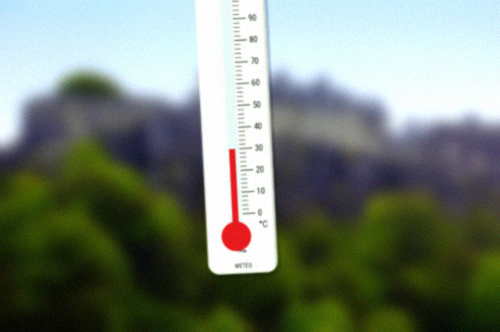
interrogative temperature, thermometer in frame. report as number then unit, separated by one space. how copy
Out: 30 °C
